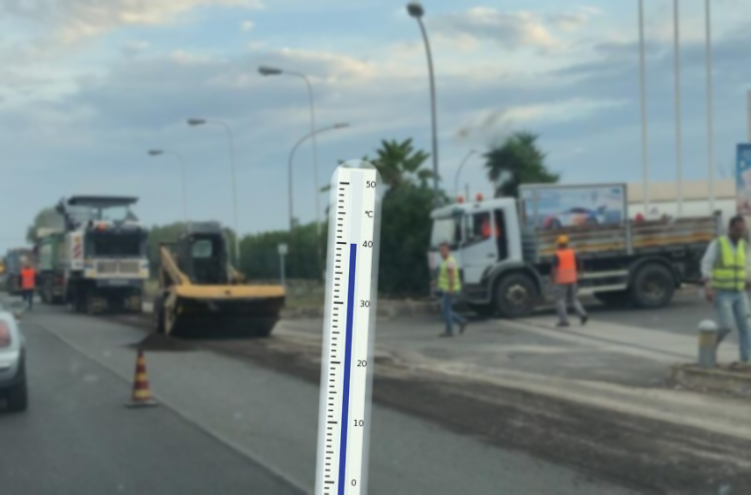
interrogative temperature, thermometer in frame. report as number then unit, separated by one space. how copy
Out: 40 °C
